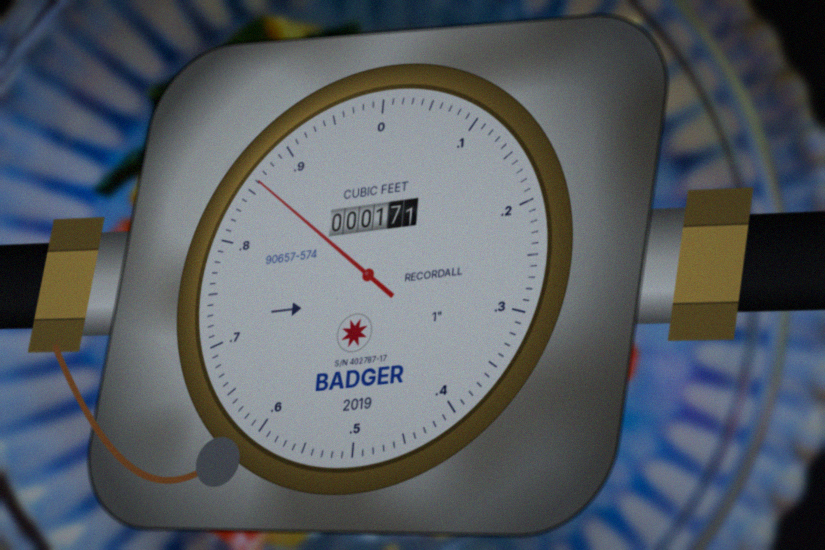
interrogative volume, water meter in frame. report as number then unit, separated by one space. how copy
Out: 170.86 ft³
